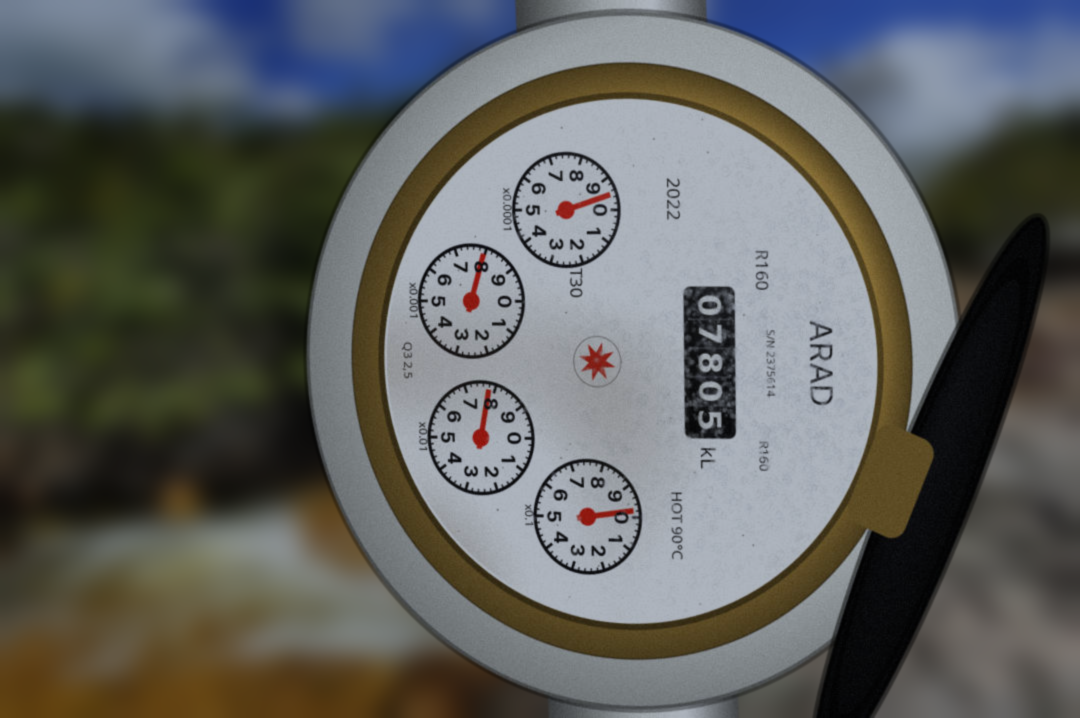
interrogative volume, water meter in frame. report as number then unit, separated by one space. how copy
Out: 7804.9779 kL
